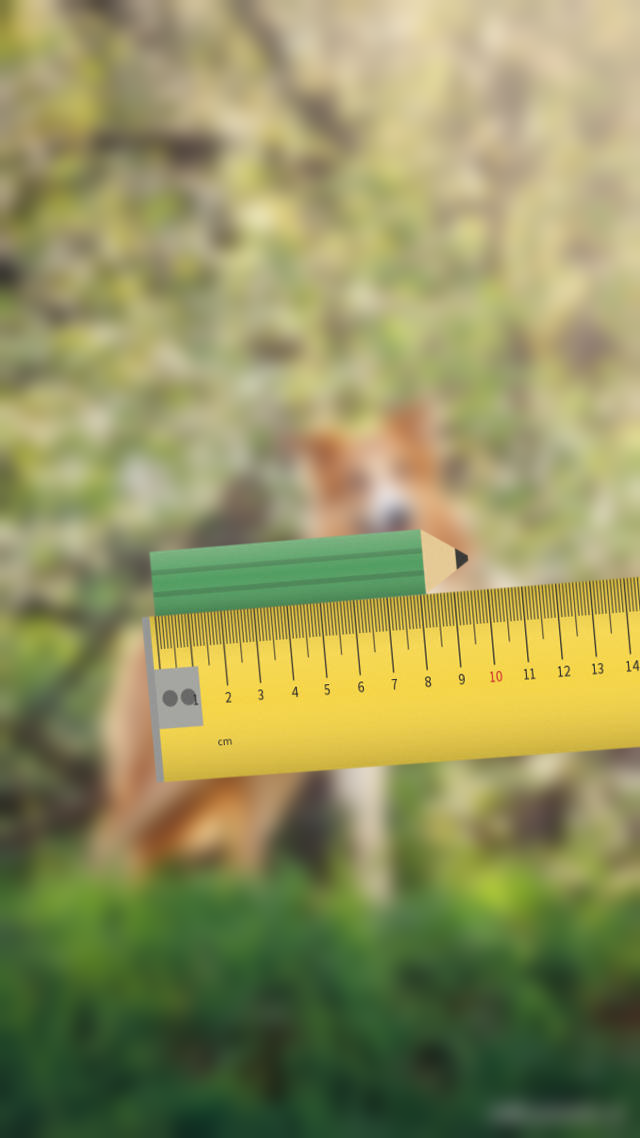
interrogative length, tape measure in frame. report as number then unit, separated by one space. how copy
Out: 9.5 cm
